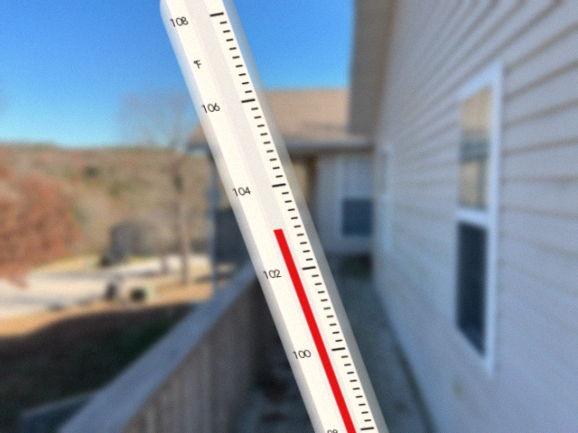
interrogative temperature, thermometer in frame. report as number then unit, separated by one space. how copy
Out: 103 °F
